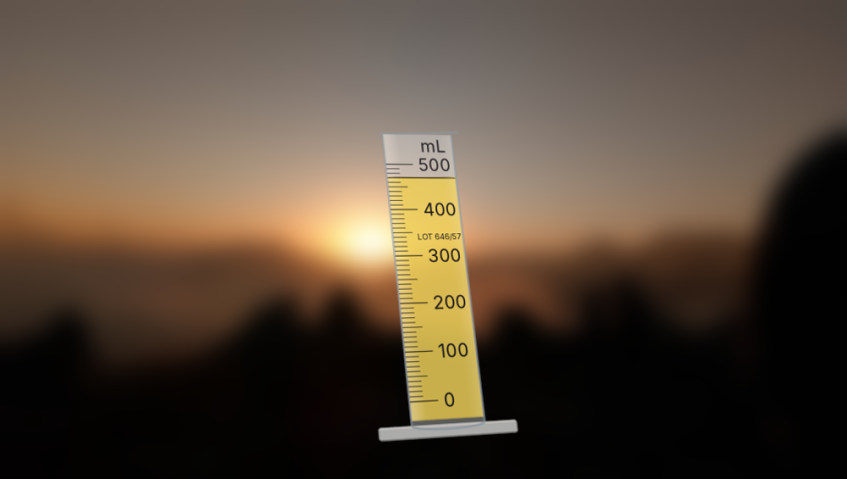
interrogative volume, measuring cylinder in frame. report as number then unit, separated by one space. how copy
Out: 470 mL
